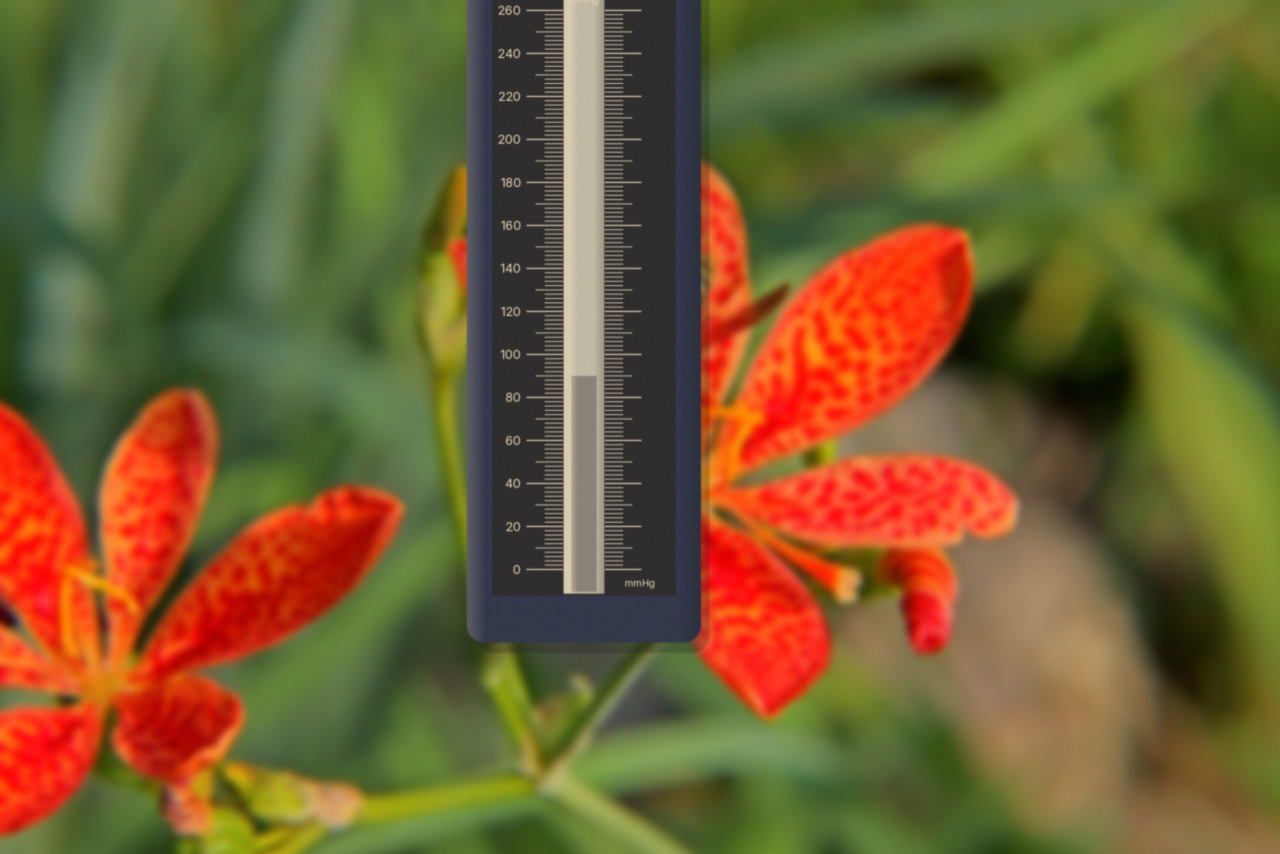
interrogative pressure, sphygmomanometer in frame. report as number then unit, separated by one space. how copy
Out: 90 mmHg
